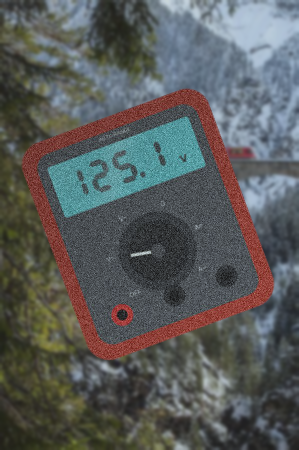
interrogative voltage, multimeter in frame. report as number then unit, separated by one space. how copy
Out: 125.1 V
